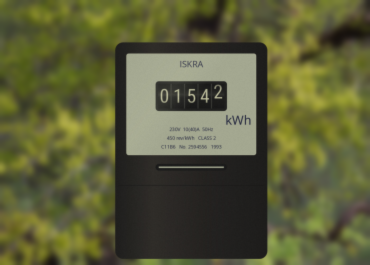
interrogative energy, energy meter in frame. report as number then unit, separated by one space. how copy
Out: 1542 kWh
